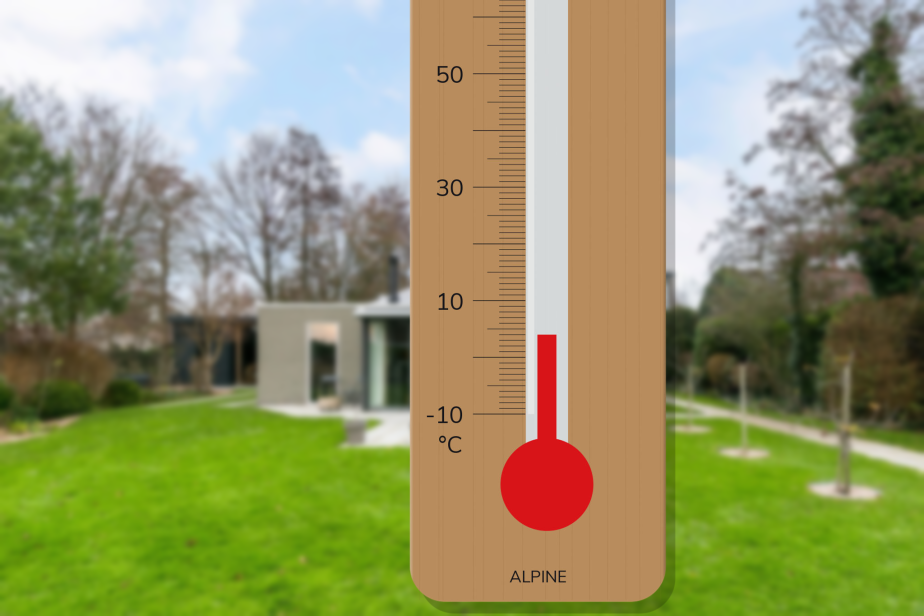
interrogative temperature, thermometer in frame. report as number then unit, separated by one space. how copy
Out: 4 °C
